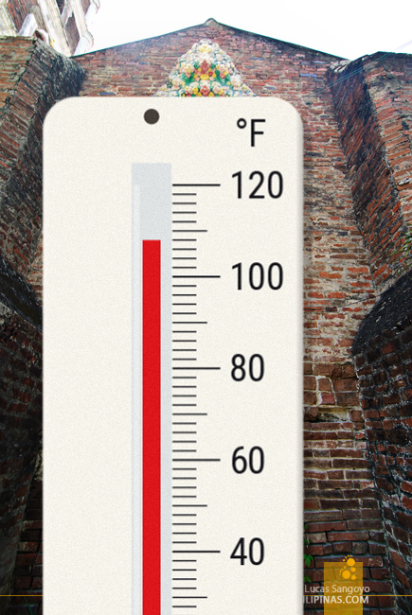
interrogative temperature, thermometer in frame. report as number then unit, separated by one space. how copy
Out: 108 °F
